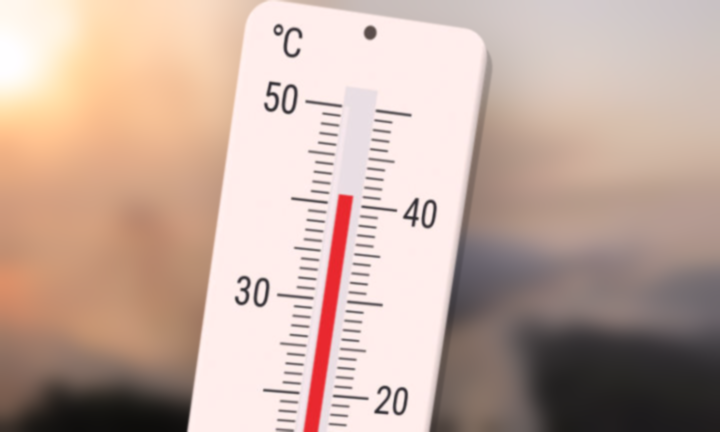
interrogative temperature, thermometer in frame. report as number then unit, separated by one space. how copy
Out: 41 °C
